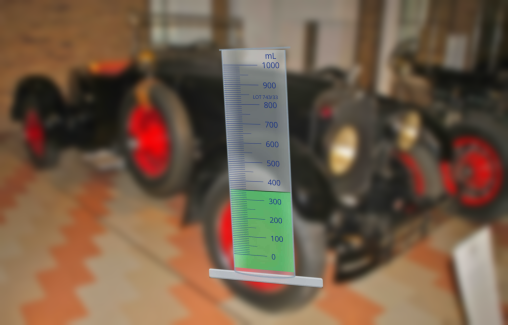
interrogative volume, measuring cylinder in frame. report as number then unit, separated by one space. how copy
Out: 350 mL
